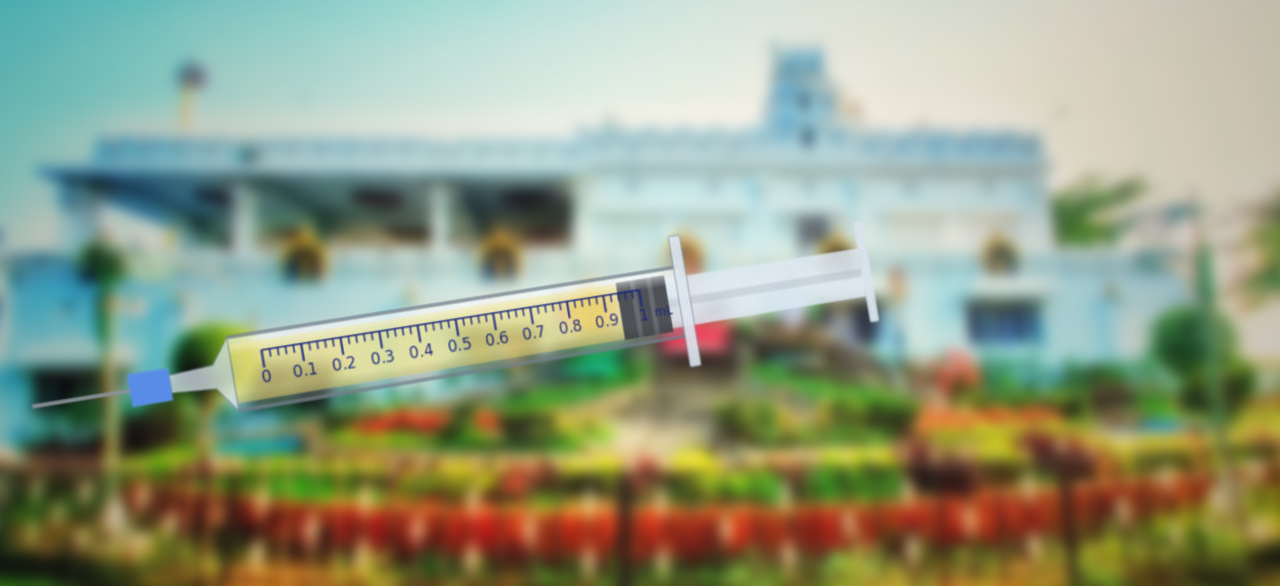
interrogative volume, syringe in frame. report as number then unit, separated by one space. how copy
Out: 0.94 mL
